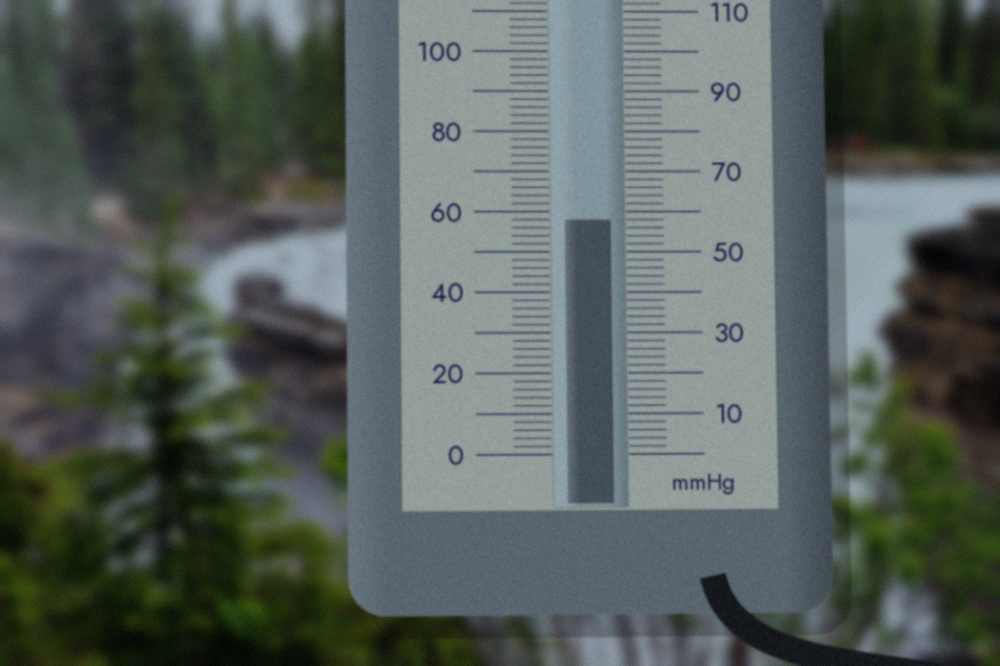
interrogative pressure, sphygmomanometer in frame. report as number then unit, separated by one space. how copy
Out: 58 mmHg
